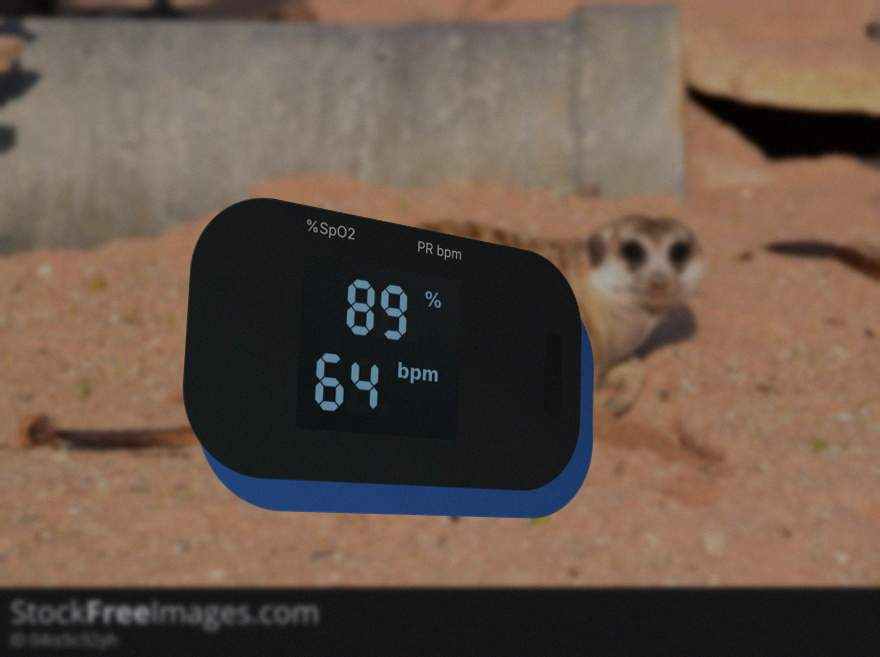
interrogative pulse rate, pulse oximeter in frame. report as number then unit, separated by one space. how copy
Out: 64 bpm
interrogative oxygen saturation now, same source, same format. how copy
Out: 89 %
